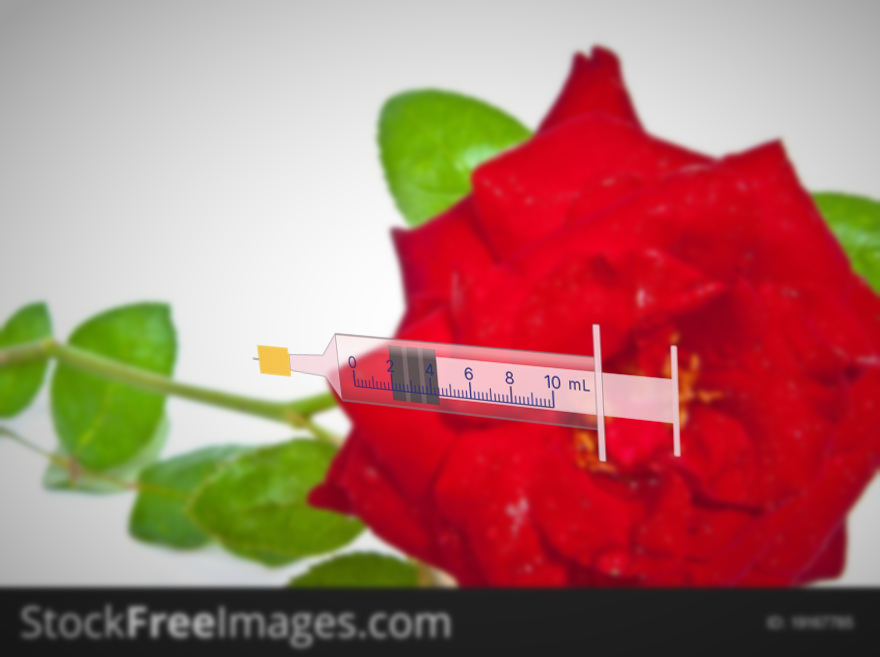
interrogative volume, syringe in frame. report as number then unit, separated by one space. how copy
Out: 2 mL
